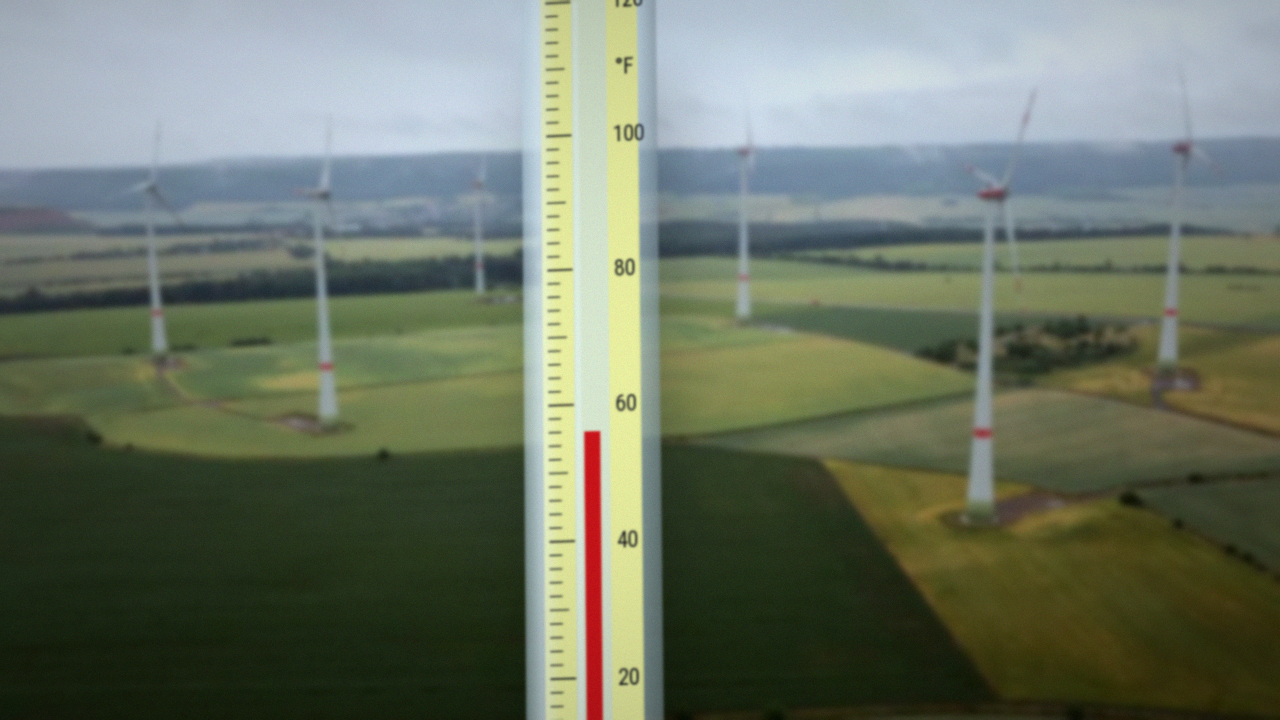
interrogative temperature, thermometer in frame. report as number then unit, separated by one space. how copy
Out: 56 °F
